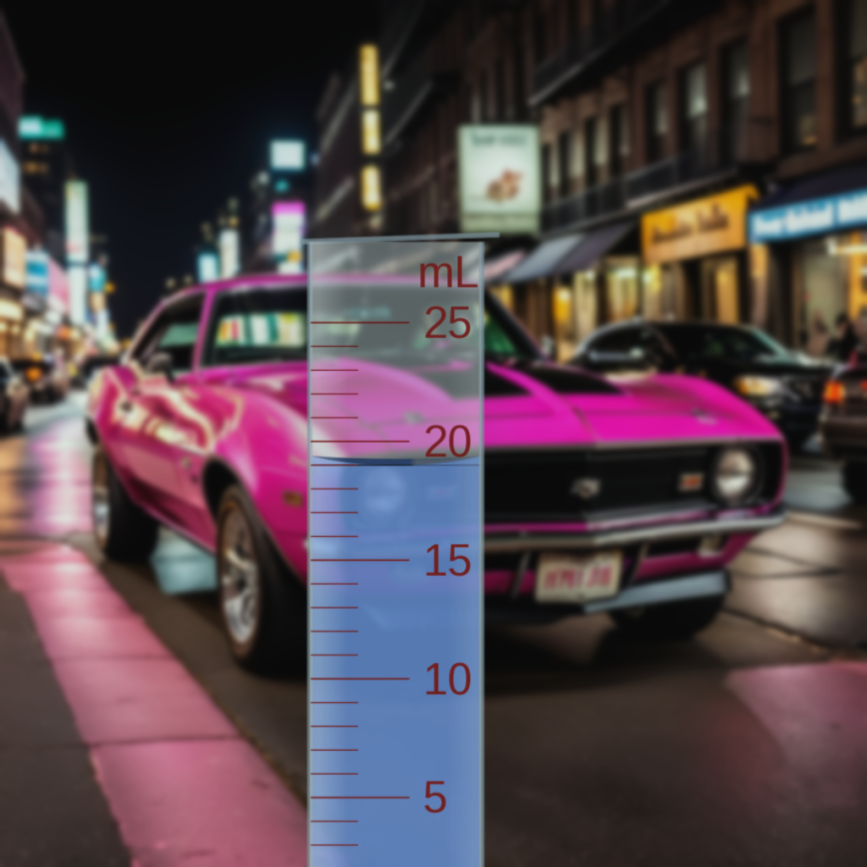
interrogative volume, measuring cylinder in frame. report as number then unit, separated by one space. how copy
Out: 19 mL
